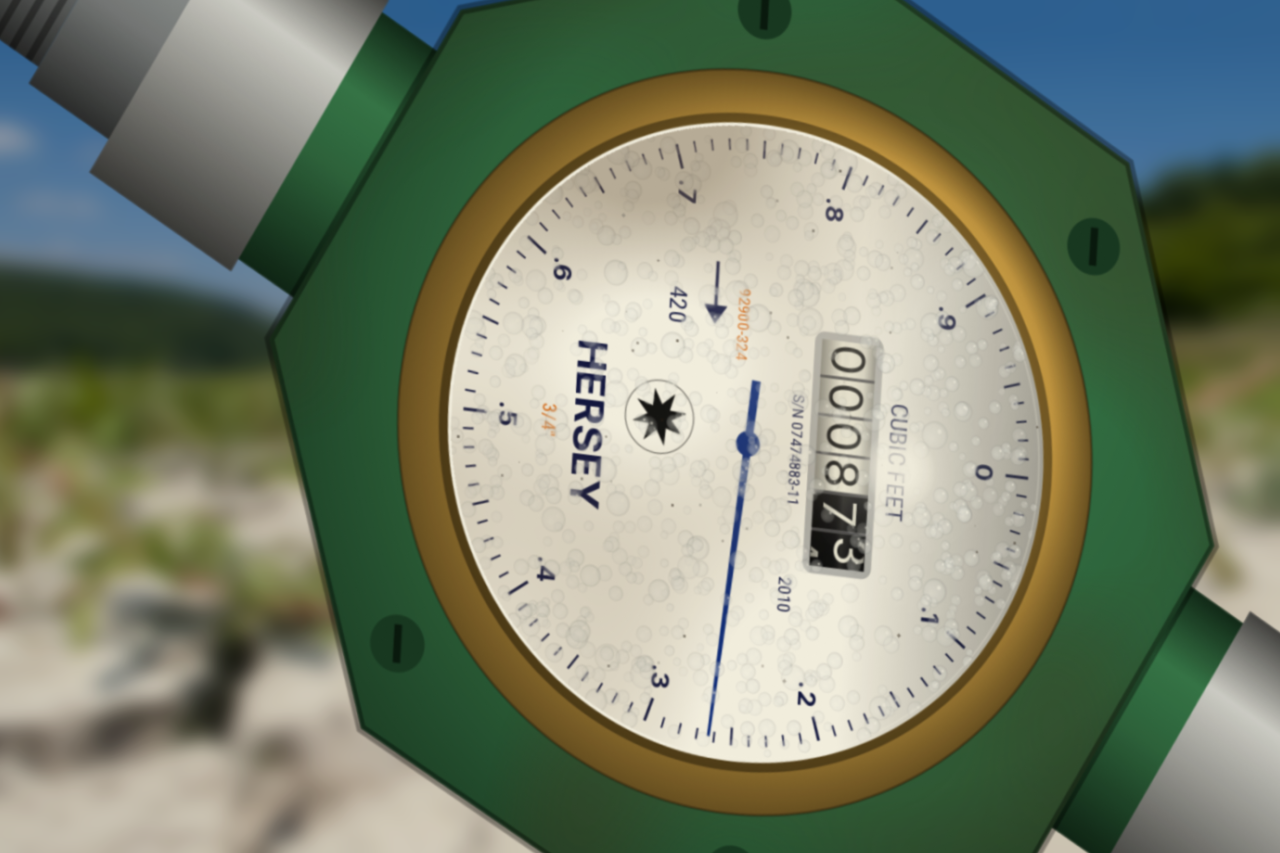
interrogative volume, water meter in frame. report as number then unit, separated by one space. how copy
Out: 873.26 ft³
